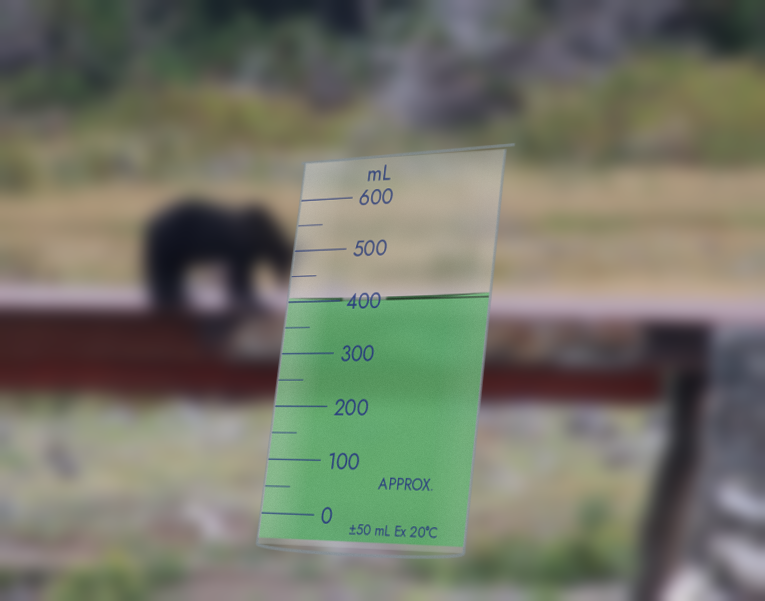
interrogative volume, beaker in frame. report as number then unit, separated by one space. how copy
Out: 400 mL
